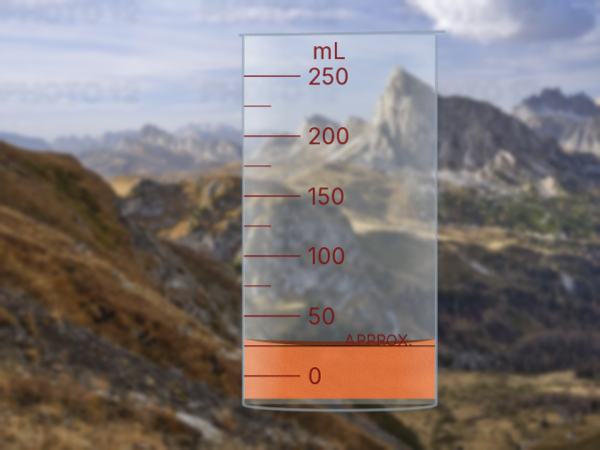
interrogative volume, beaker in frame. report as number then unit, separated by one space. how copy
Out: 25 mL
